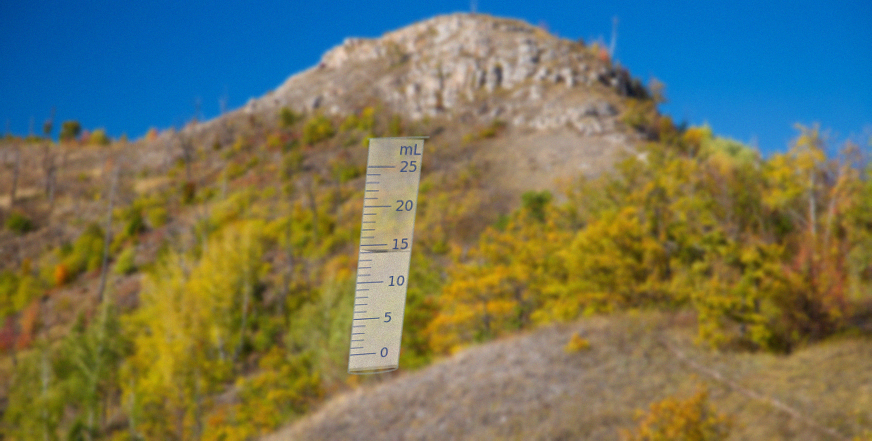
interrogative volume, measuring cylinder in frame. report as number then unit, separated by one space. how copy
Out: 14 mL
